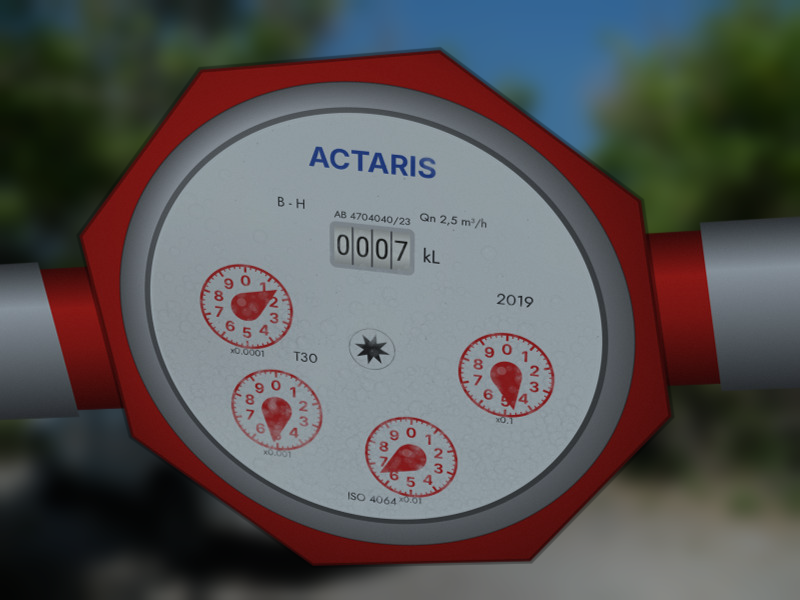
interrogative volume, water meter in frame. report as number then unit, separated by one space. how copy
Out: 7.4651 kL
